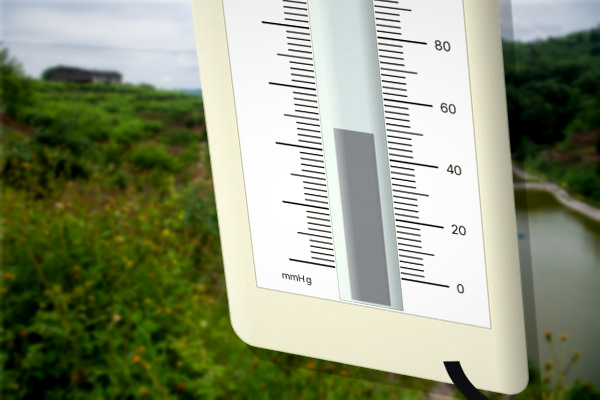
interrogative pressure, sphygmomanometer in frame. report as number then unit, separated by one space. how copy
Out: 48 mmHg
